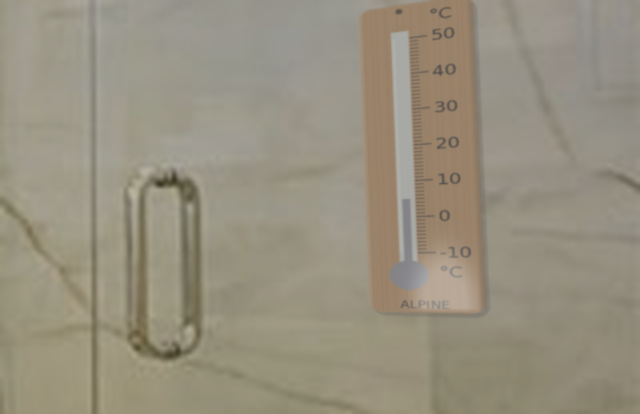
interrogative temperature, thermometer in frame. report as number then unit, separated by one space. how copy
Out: 5 °C
